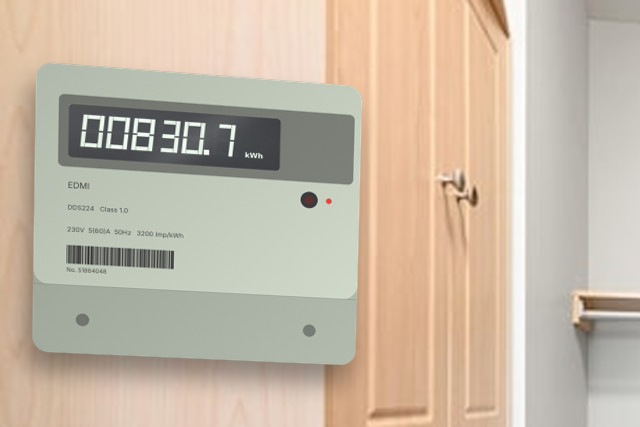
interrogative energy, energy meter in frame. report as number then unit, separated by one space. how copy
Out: 830.7 kWh
